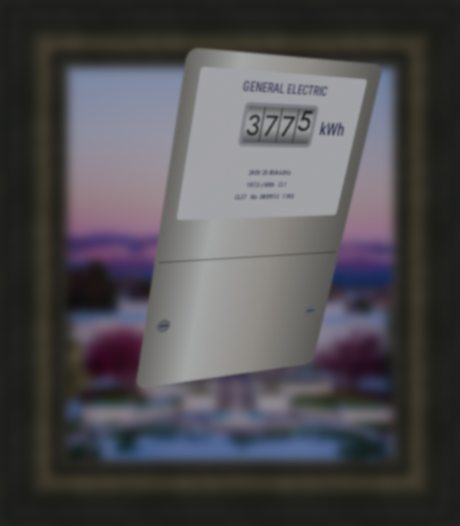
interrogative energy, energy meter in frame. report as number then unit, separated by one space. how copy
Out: 3775 kWh
